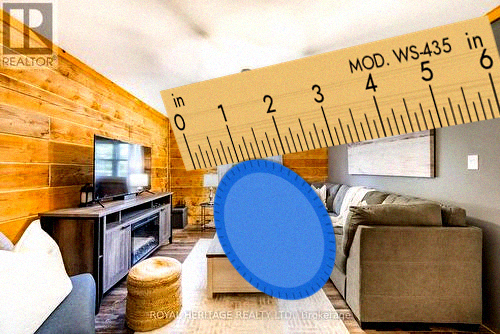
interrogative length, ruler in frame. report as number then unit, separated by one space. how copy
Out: 2.5 in
